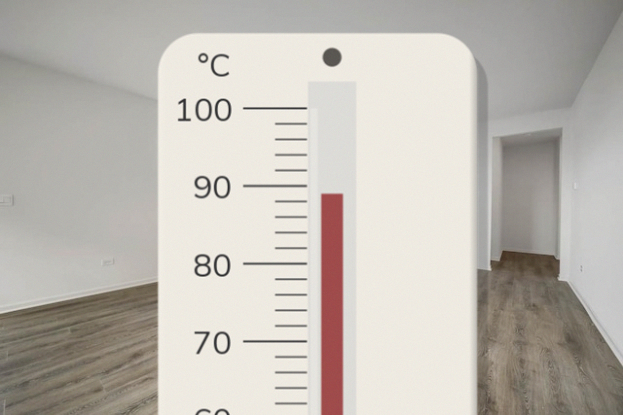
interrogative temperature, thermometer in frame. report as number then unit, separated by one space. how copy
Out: 89 °C
